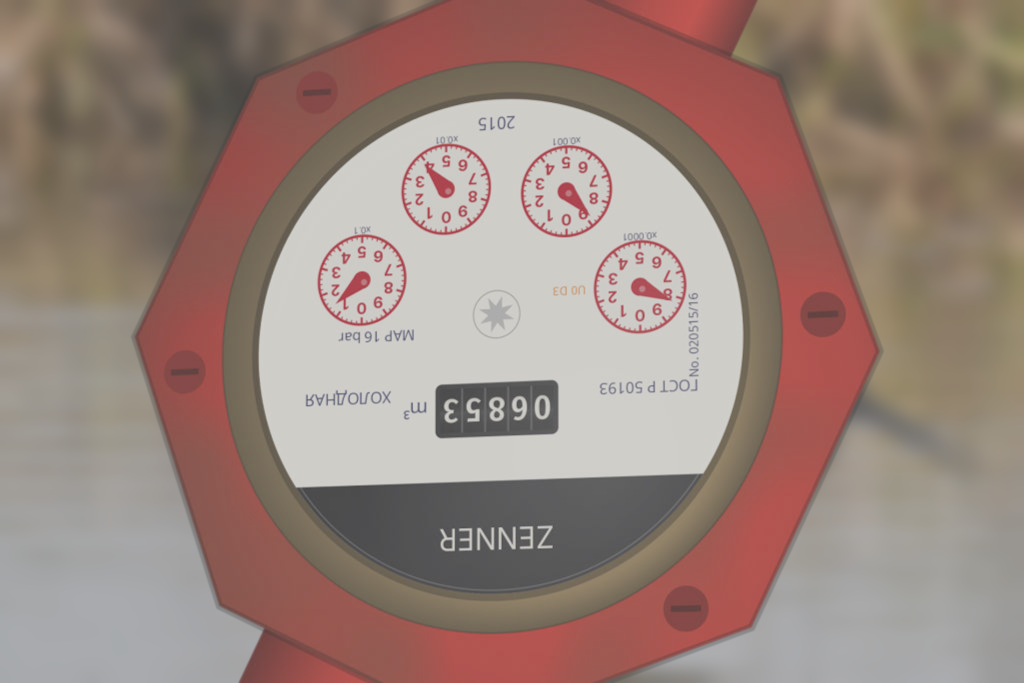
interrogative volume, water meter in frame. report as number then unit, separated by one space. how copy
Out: 6853.1388 m³
